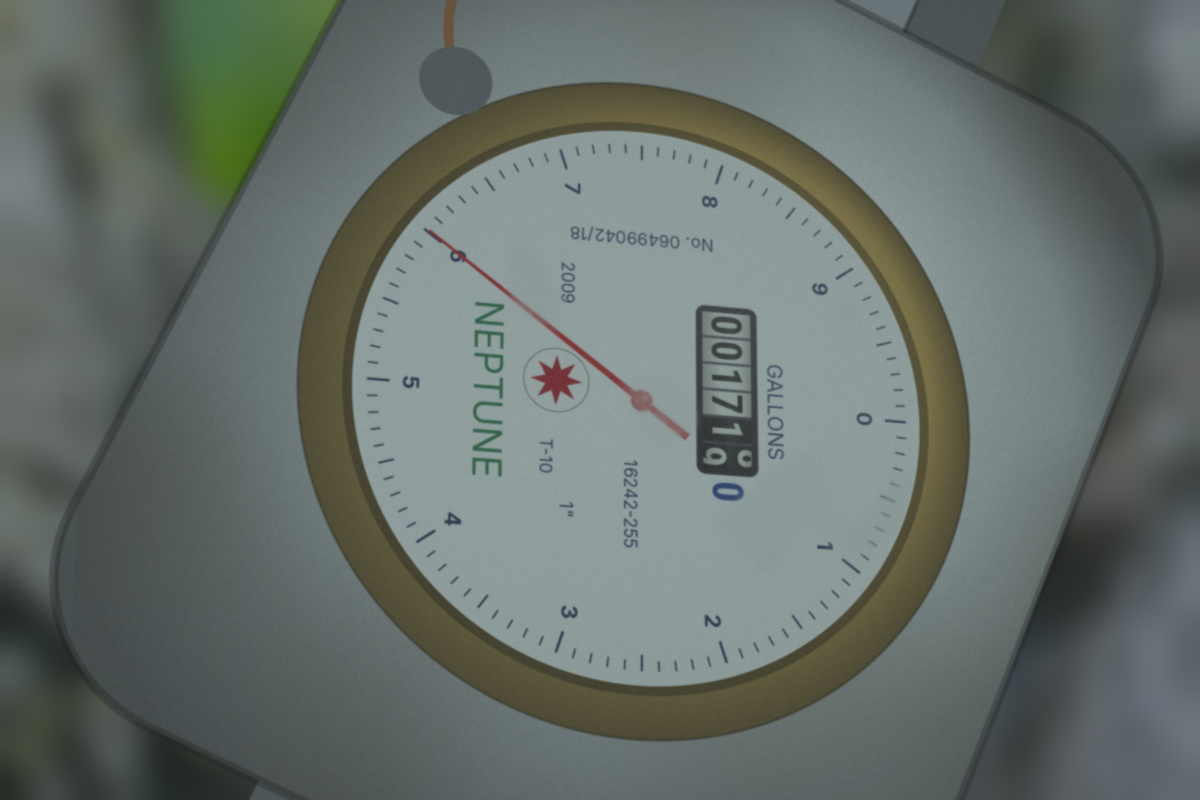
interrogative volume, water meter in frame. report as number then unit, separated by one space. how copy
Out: 17186.0 gal
